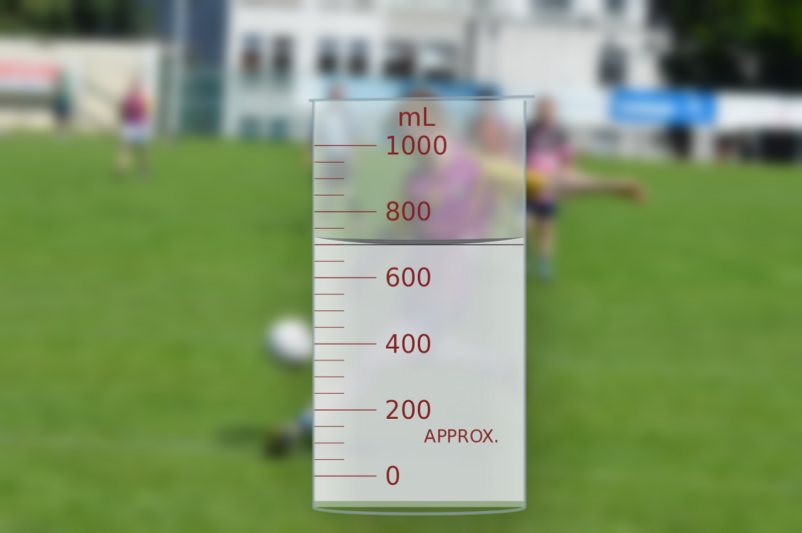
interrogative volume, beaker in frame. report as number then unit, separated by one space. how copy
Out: 700 mL
